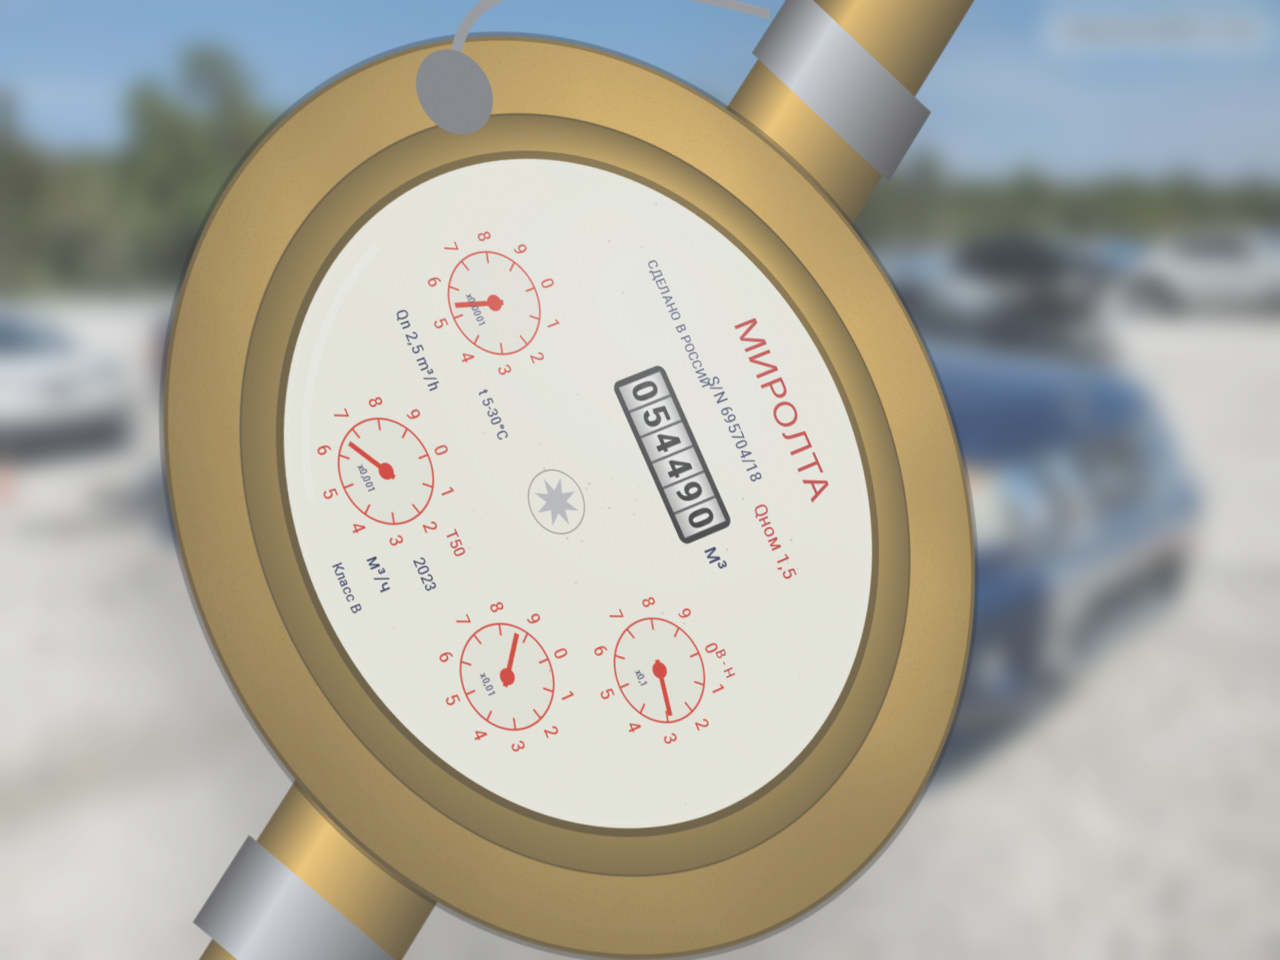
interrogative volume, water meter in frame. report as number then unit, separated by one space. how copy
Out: 54490.2865 m³
